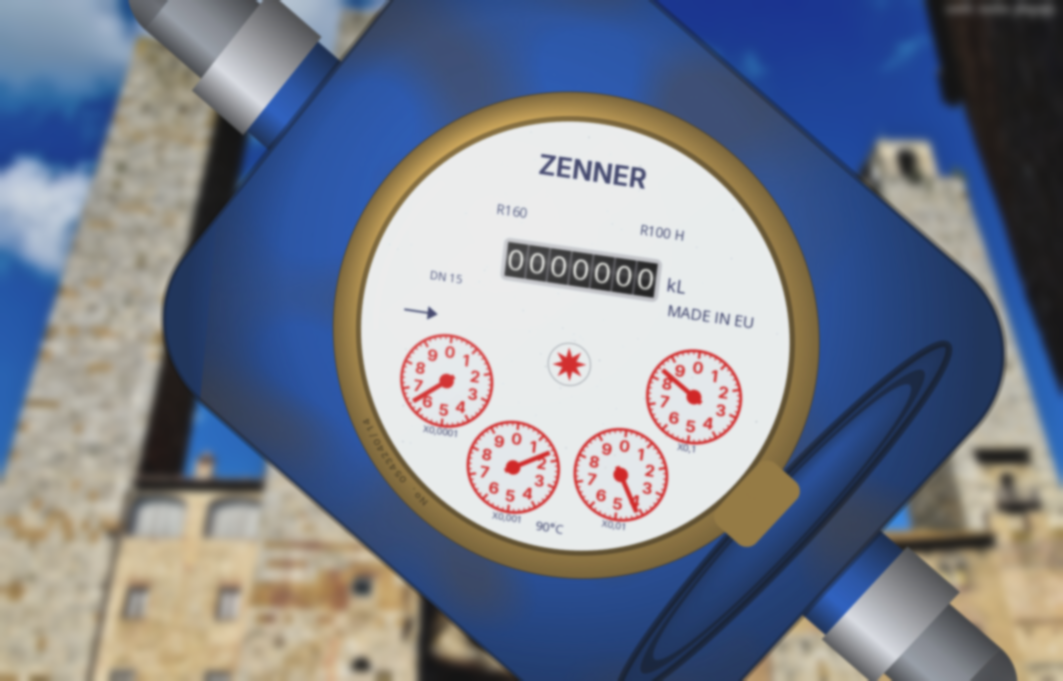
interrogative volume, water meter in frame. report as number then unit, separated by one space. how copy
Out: 0.8416 kL
